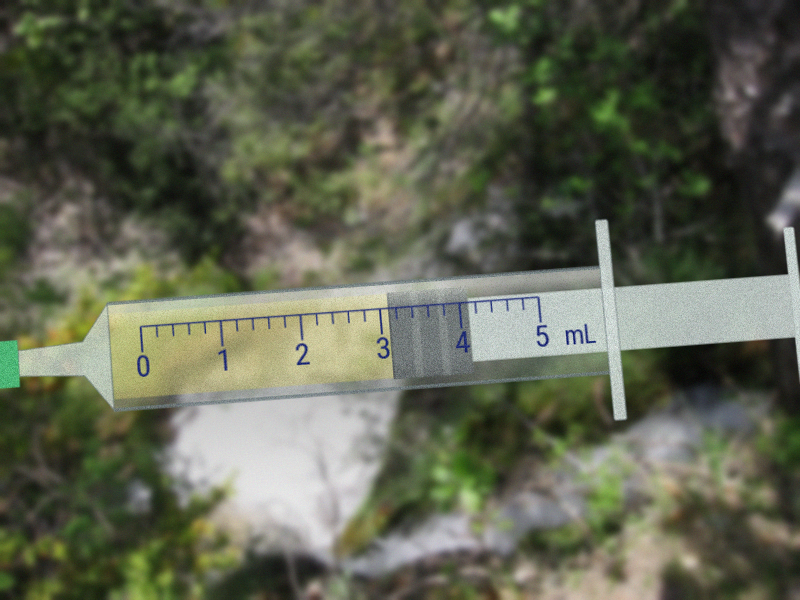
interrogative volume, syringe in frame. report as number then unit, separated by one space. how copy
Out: 3.1 mL
